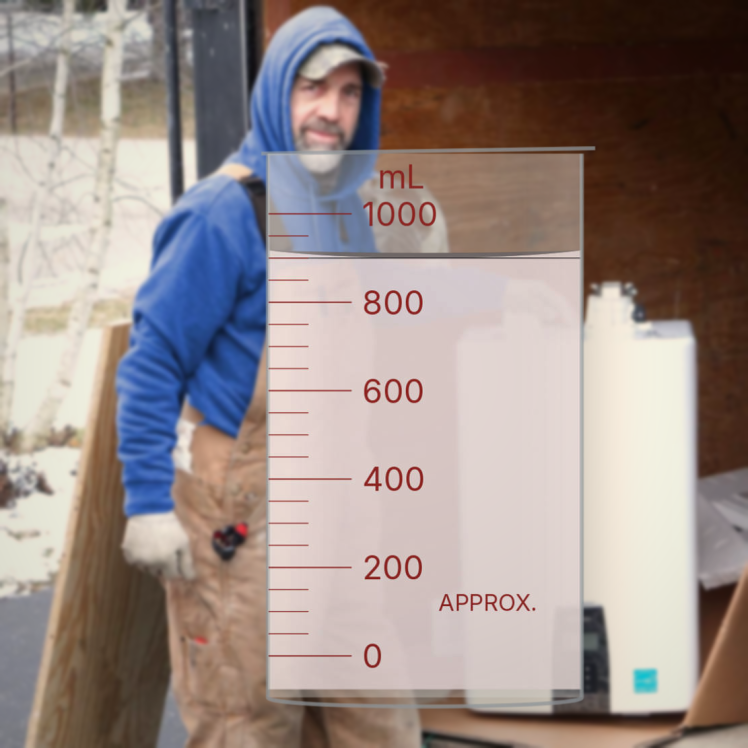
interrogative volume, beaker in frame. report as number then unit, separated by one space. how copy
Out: 900 mL
